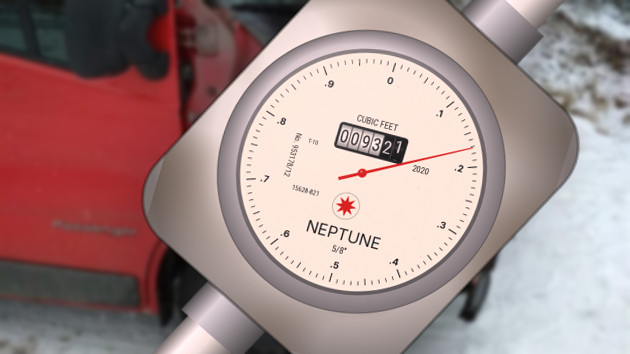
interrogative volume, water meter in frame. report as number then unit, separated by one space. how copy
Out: 9321.17 ft³
